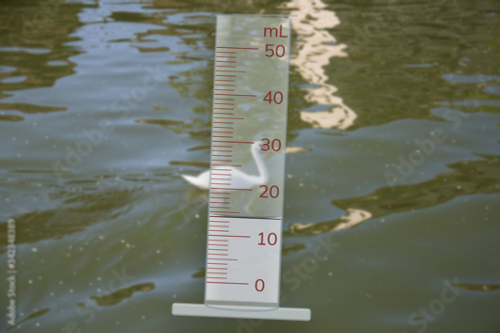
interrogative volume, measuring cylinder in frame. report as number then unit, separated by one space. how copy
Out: 14 mL
